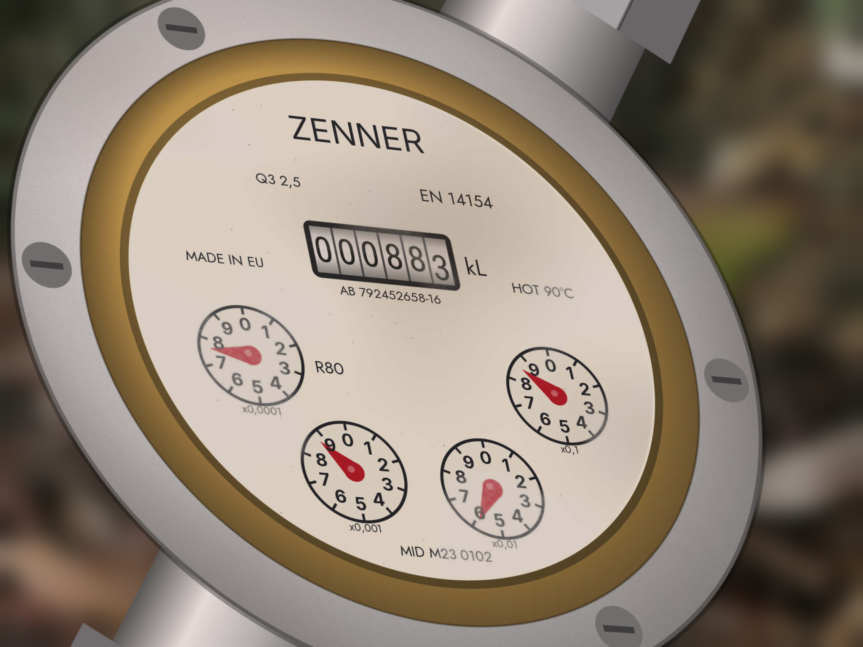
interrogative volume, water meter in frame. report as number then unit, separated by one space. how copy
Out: 882.8587 kL
